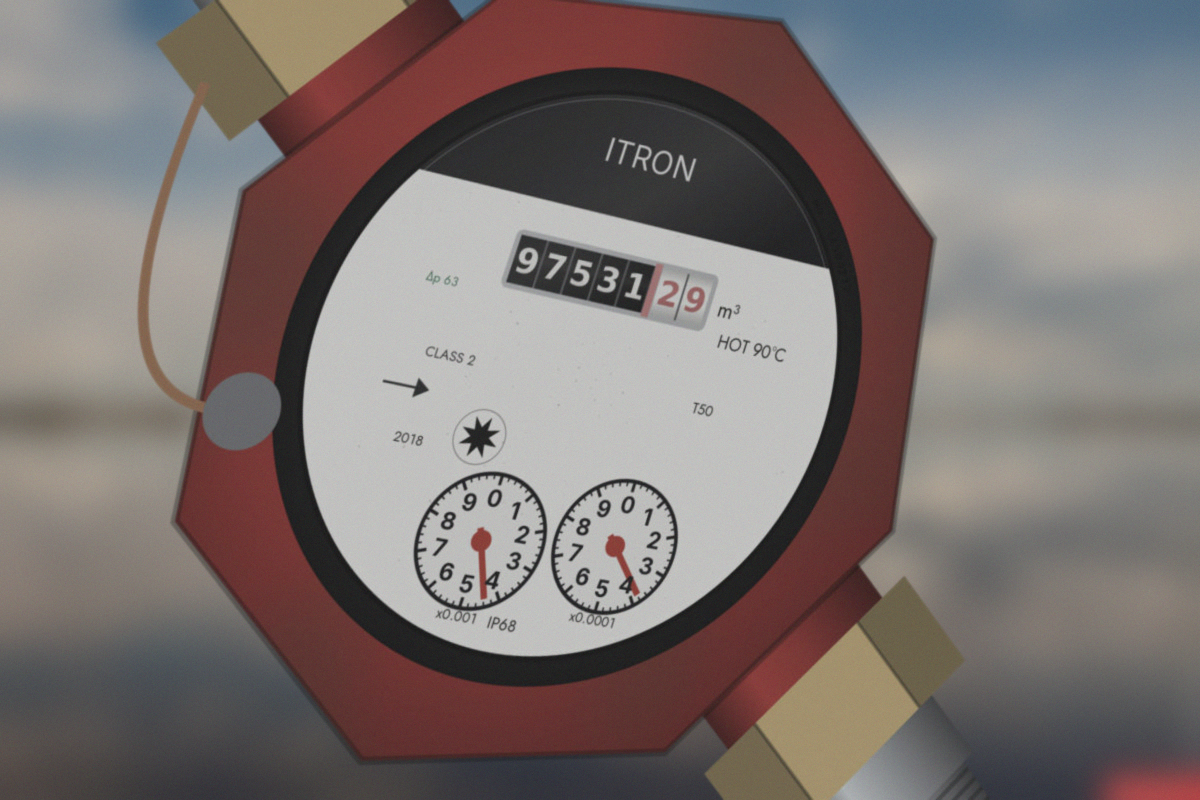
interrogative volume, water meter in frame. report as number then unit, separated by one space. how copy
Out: 97531.2943 m³
